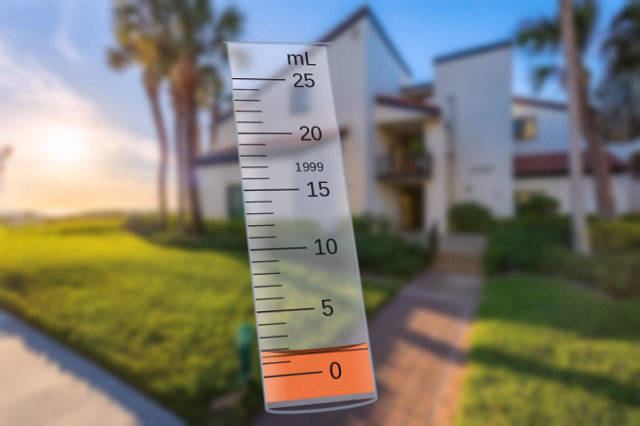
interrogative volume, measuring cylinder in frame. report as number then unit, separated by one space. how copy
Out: 1.5 mL
